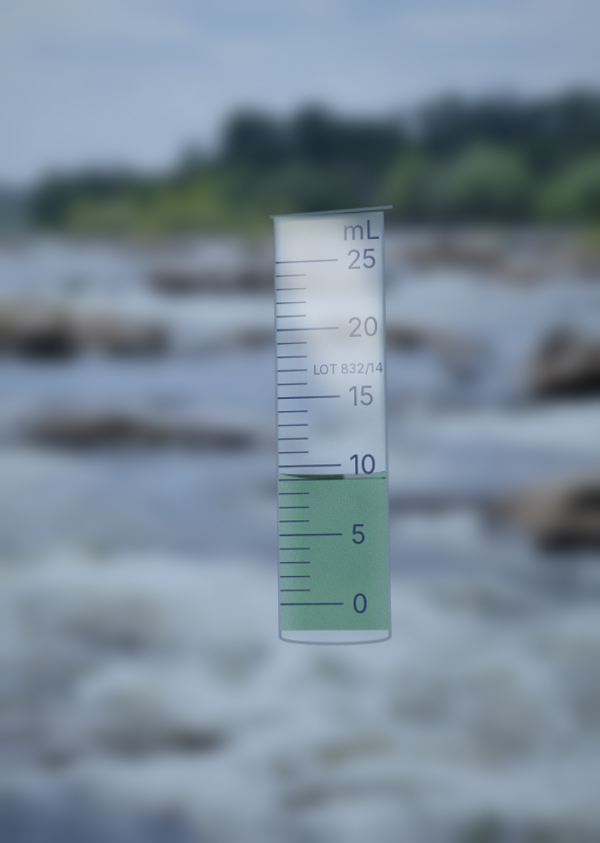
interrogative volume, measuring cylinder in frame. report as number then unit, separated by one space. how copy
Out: 9 mL
